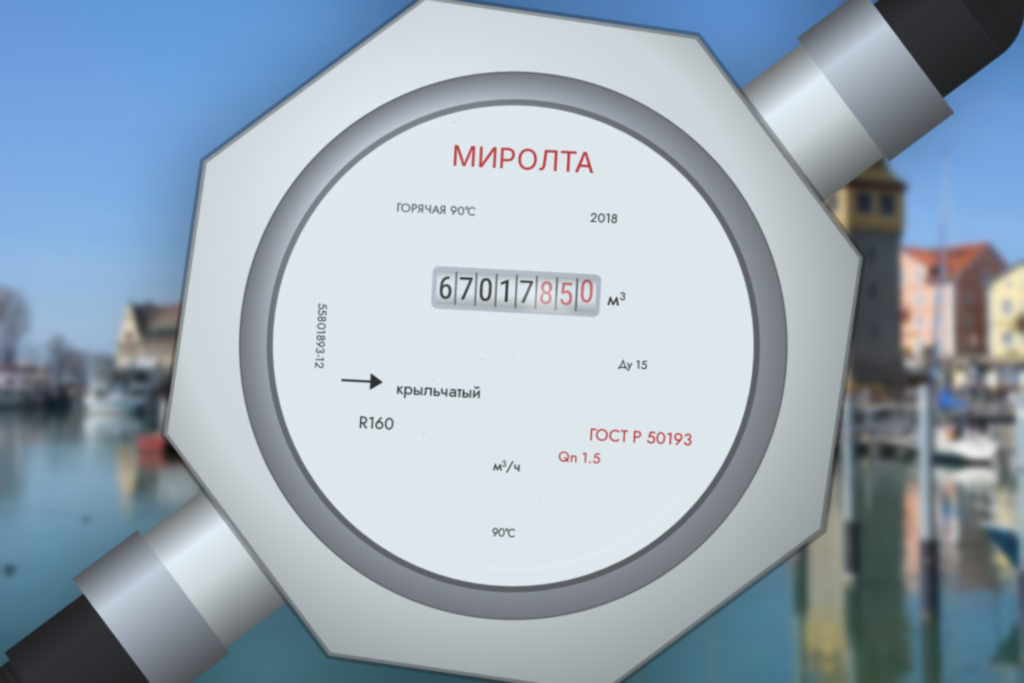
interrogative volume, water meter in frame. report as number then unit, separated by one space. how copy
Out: 67017.850 m³
